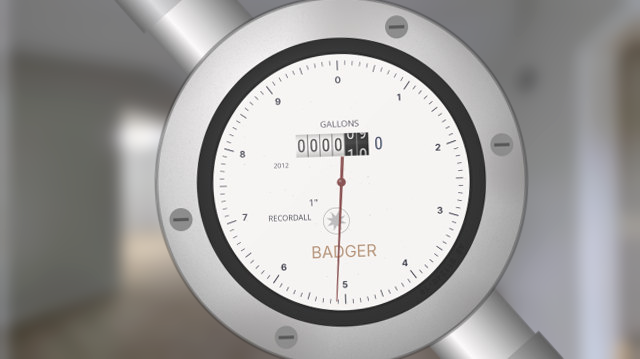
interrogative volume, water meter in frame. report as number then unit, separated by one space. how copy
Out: 95.1 gal
